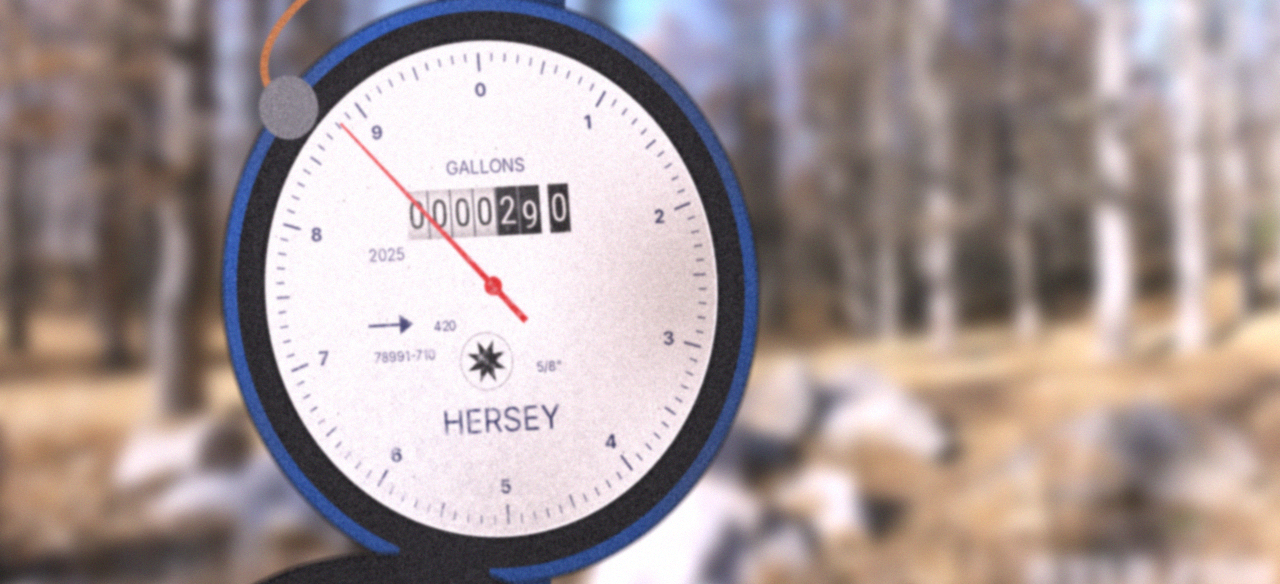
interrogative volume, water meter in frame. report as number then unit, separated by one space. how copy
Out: 288.8 gal
